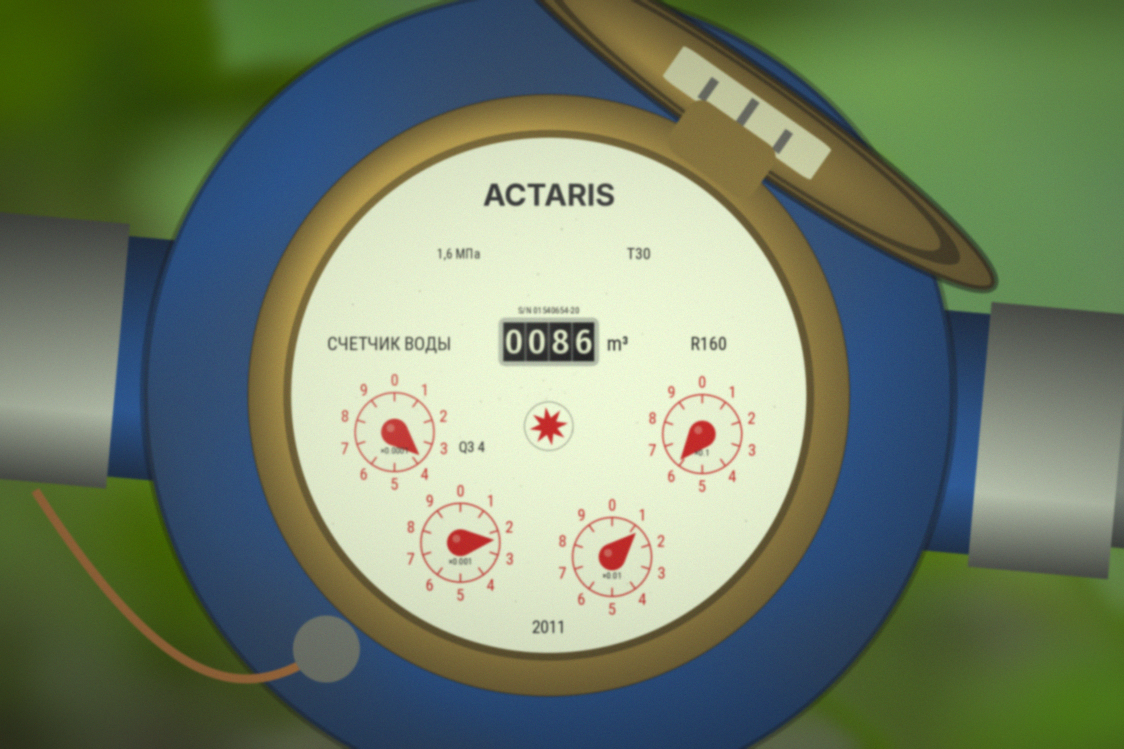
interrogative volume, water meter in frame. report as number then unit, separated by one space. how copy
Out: 86.6123 m³
